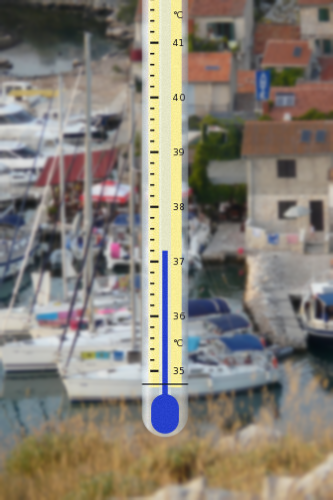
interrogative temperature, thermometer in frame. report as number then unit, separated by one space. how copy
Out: 37.2 °C
